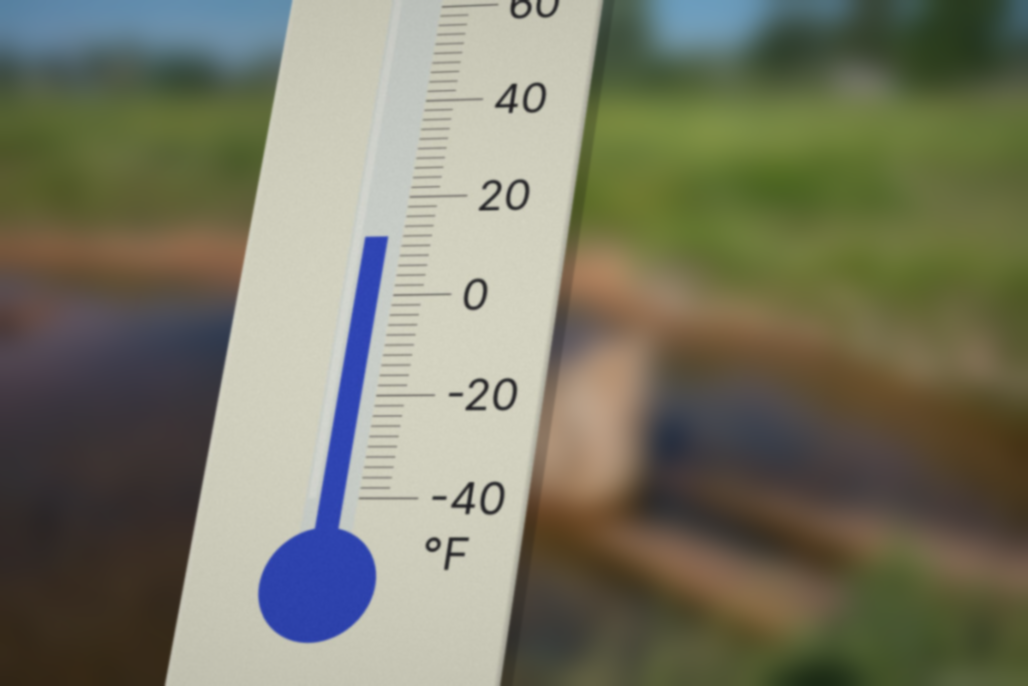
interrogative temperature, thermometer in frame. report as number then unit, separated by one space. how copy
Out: 12 °F
